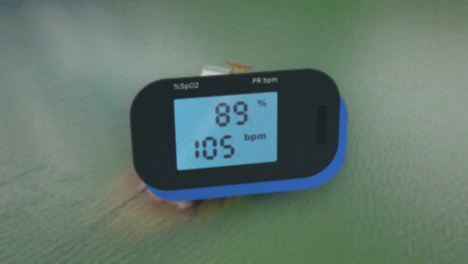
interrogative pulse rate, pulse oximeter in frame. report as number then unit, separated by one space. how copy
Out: 105 bpm
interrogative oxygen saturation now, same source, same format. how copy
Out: 89 %
